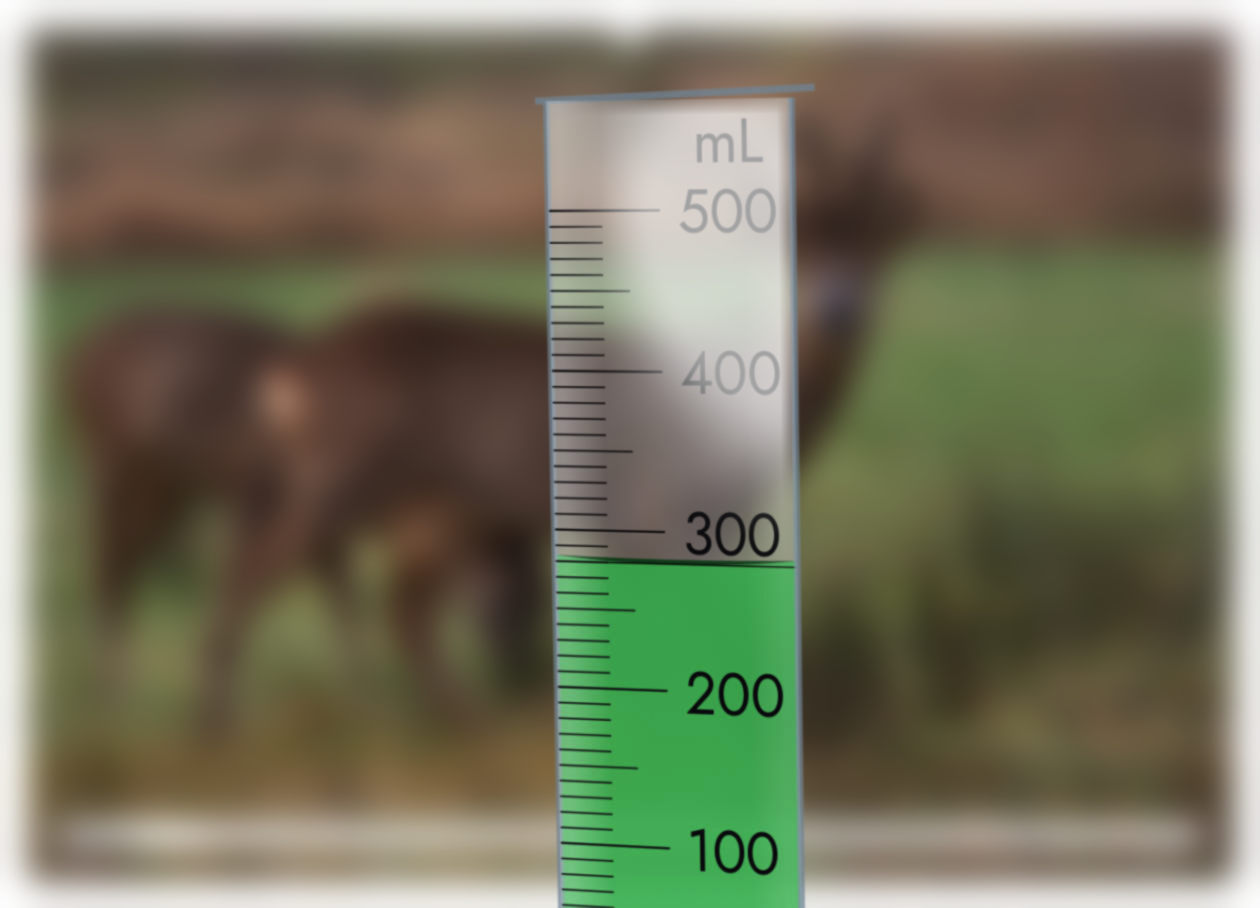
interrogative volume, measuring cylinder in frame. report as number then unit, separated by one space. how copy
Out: 280 mL
